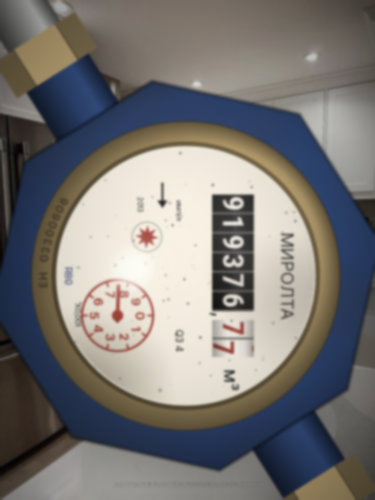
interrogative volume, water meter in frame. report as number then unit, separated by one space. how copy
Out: 919376.767 m³
